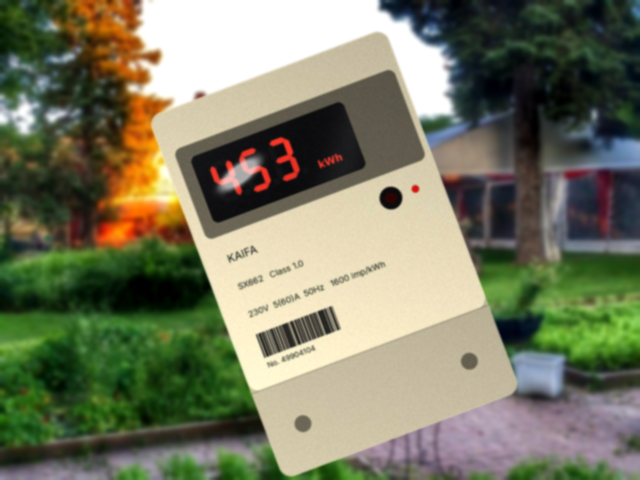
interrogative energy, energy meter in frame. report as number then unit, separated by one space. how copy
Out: 453 kWh
